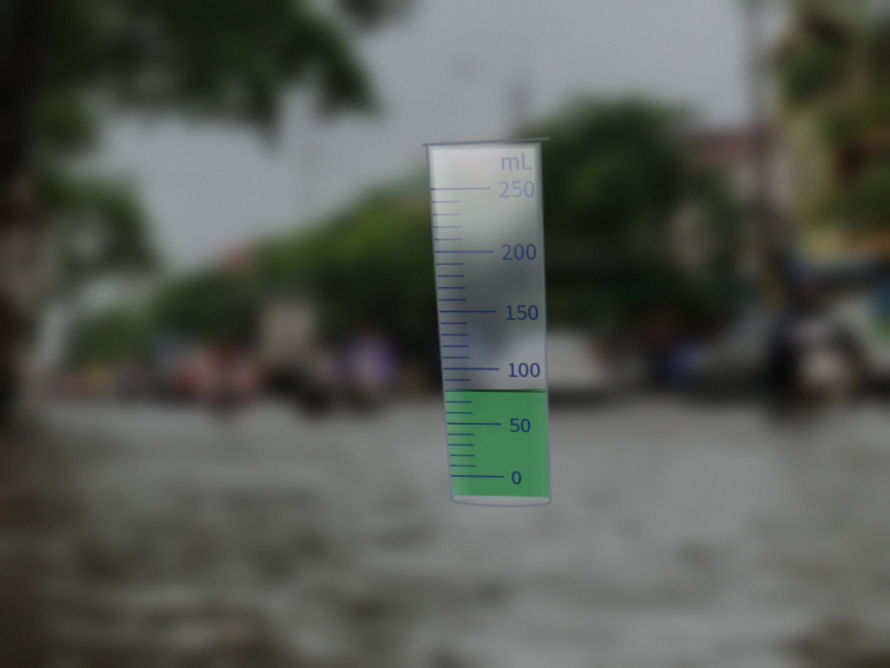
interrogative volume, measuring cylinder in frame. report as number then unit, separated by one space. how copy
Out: 80 mL
